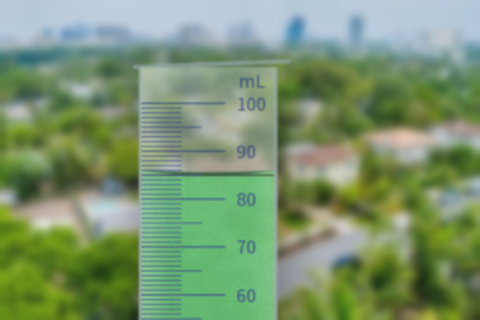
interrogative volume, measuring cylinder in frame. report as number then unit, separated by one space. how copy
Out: 85 mL
